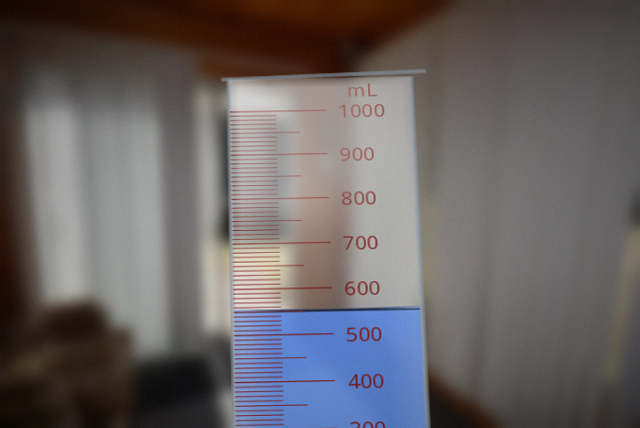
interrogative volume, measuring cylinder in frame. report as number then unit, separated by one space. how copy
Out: 550 mL
